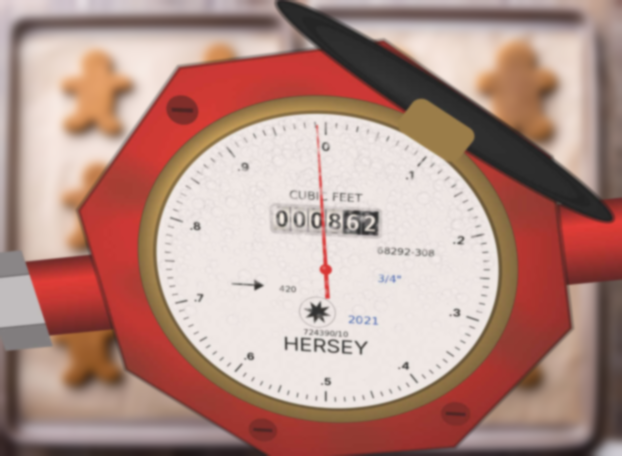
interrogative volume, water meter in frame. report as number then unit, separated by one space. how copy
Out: 861.99 ft³
